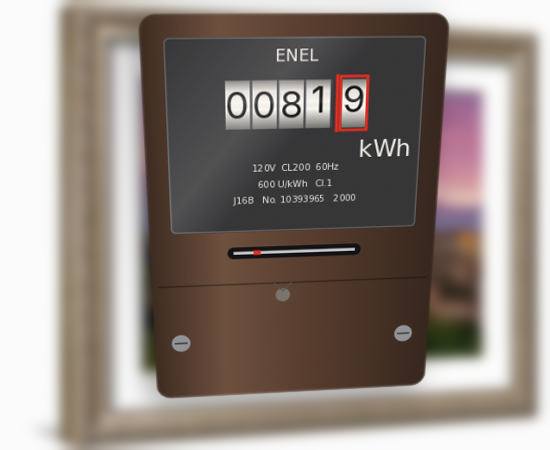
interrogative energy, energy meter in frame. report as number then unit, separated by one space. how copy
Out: 81.9 kWh
